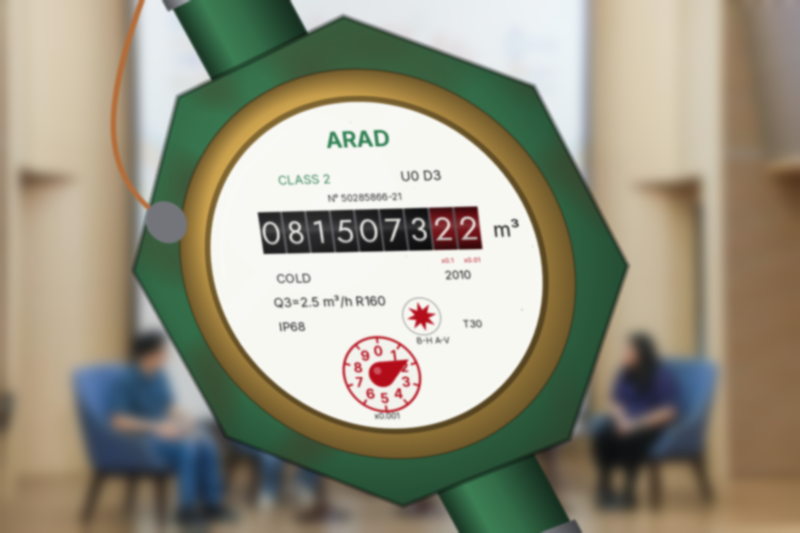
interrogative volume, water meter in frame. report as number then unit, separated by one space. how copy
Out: 815073.221 m³
